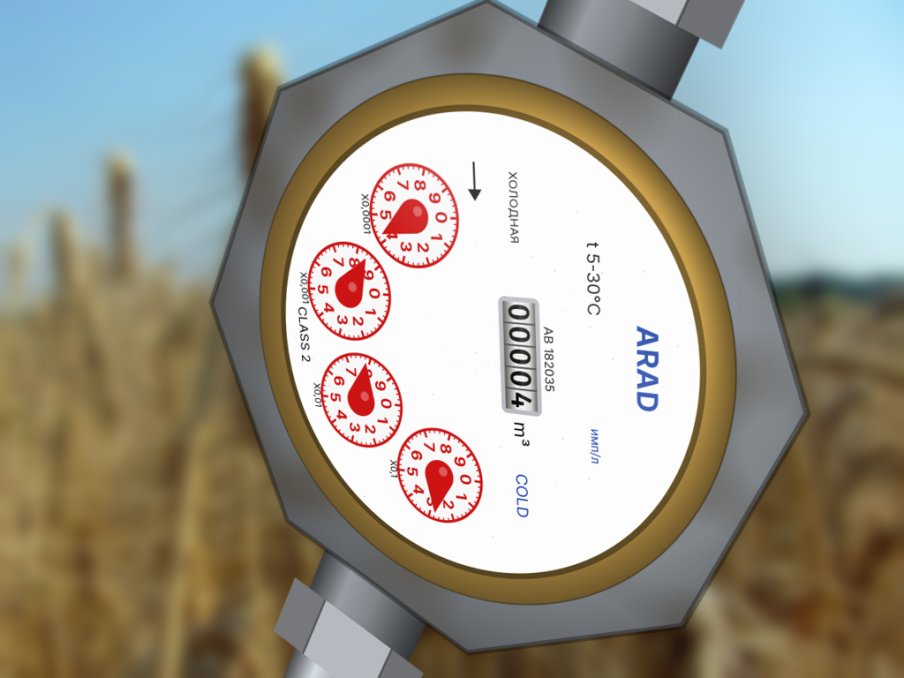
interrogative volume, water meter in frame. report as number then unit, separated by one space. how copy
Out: 4.2784 m³
